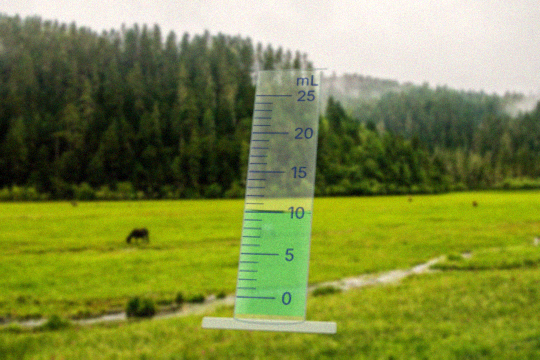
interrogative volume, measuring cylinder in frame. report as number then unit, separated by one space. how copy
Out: 10 mL
